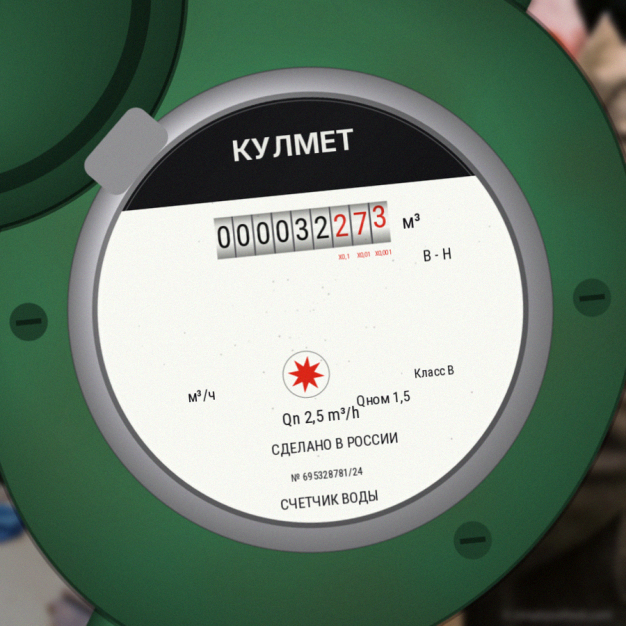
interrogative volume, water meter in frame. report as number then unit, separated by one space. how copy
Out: 32.273 m³
